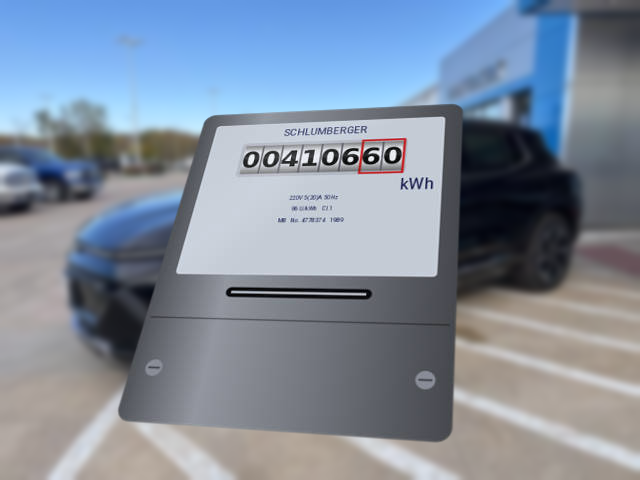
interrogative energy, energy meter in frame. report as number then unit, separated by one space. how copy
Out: 4106.60 kWh
